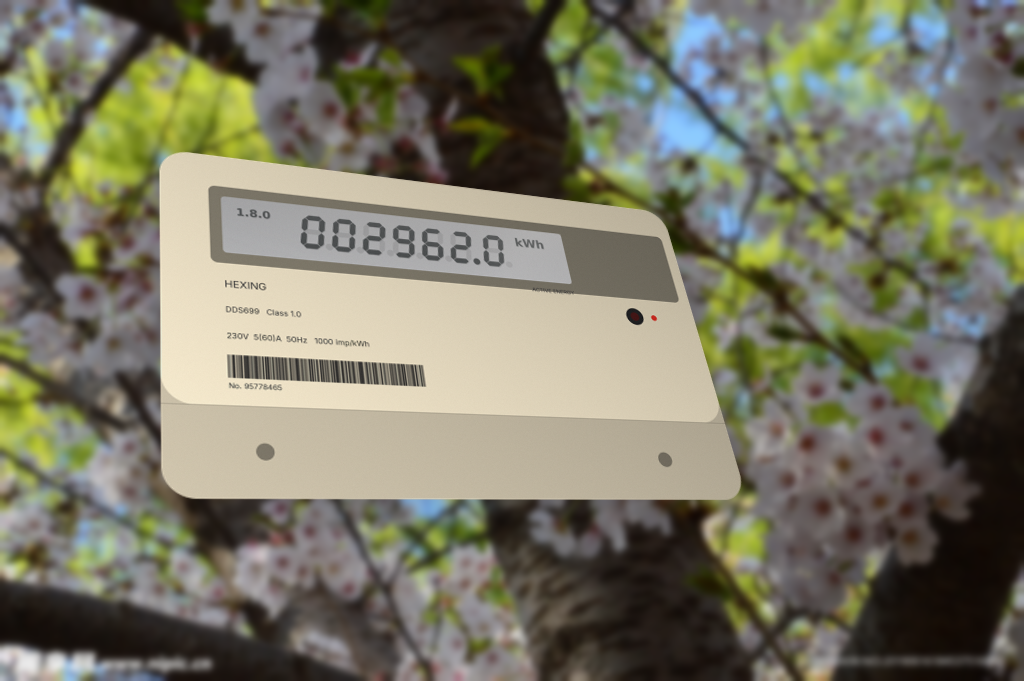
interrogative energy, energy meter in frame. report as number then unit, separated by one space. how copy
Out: 2962.0 kWh
